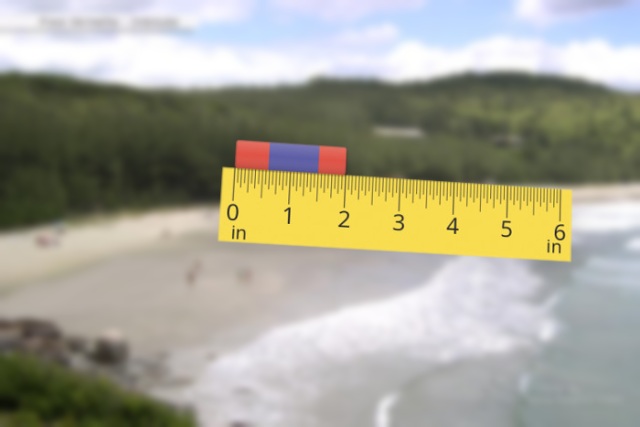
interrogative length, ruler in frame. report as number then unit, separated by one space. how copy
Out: 2 in
